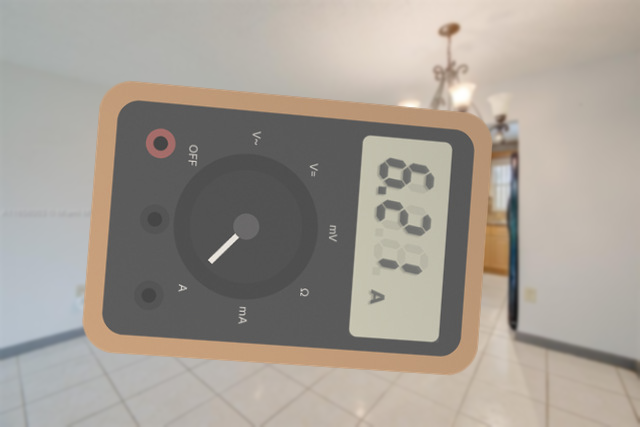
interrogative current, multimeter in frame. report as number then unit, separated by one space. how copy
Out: 6.21 A
